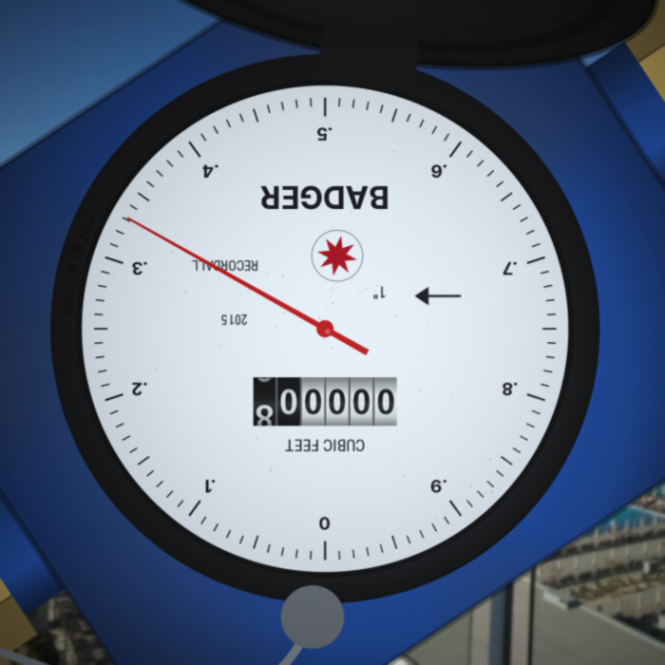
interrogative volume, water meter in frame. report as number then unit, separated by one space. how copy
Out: 8.33 ft³
